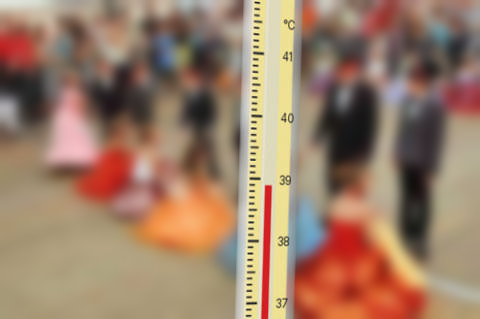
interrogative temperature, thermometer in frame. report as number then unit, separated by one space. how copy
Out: 38.9 °C
